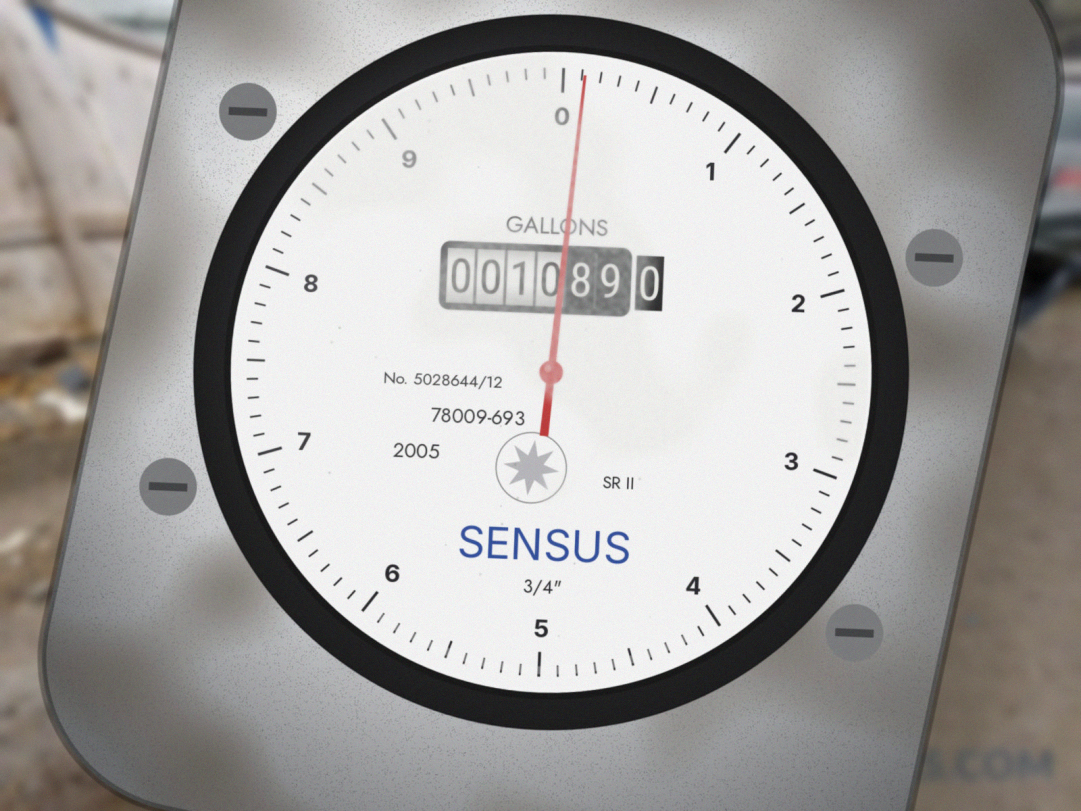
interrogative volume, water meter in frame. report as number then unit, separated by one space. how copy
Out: 10890.1 gal
